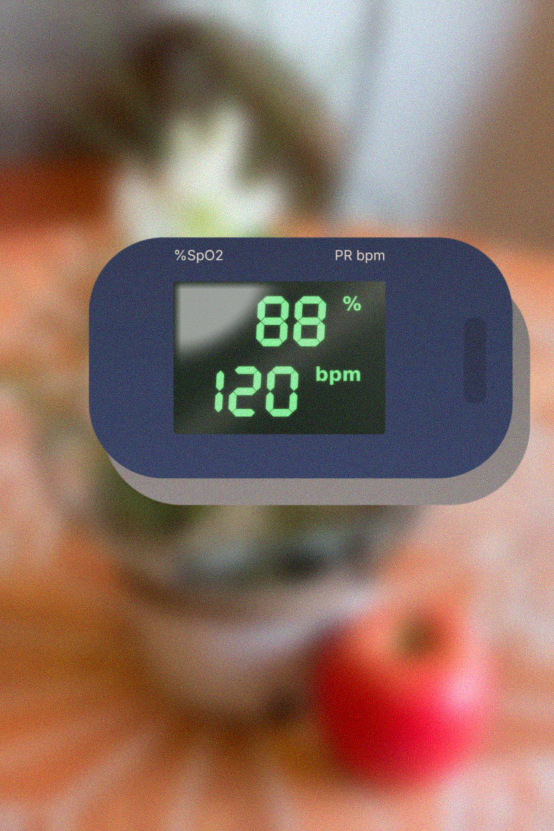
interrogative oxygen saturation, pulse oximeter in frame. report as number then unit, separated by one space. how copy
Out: 88 %
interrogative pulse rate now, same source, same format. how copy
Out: 120 bpm
